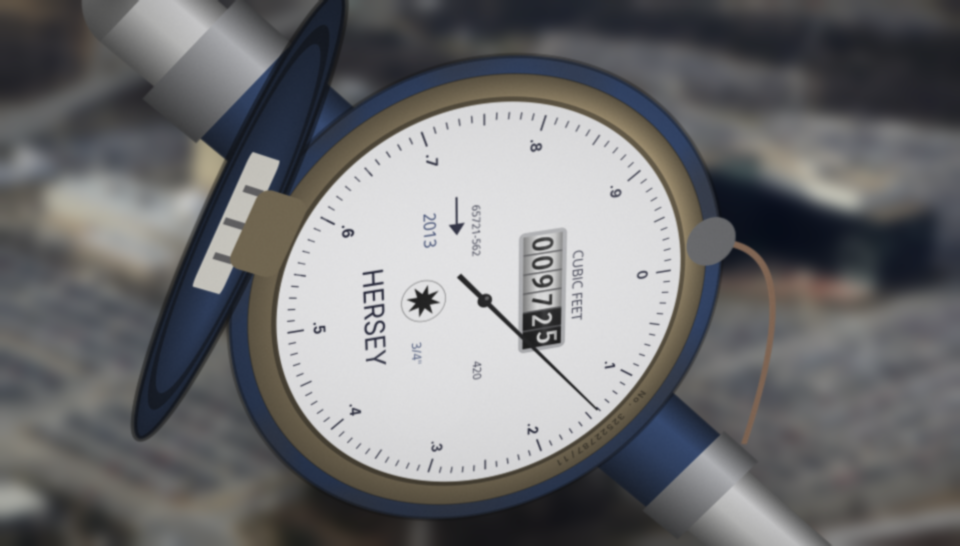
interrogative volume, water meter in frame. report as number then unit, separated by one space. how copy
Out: 9725.14 ft³
